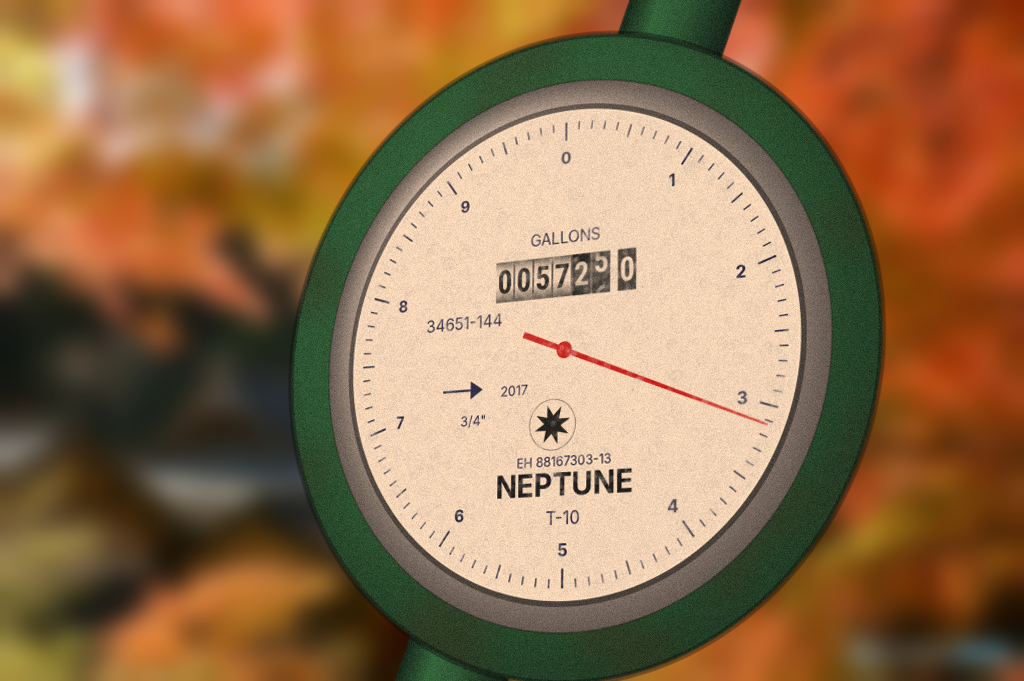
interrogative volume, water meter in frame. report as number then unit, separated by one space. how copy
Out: 57253.1 gal
